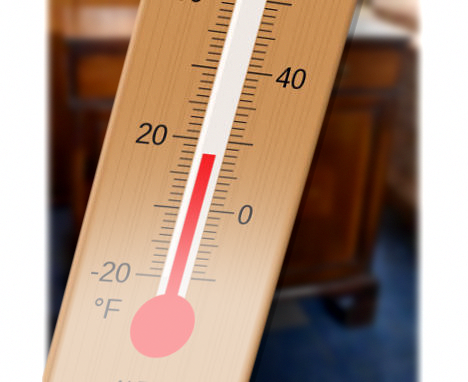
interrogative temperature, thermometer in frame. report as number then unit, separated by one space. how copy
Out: 16 °F
